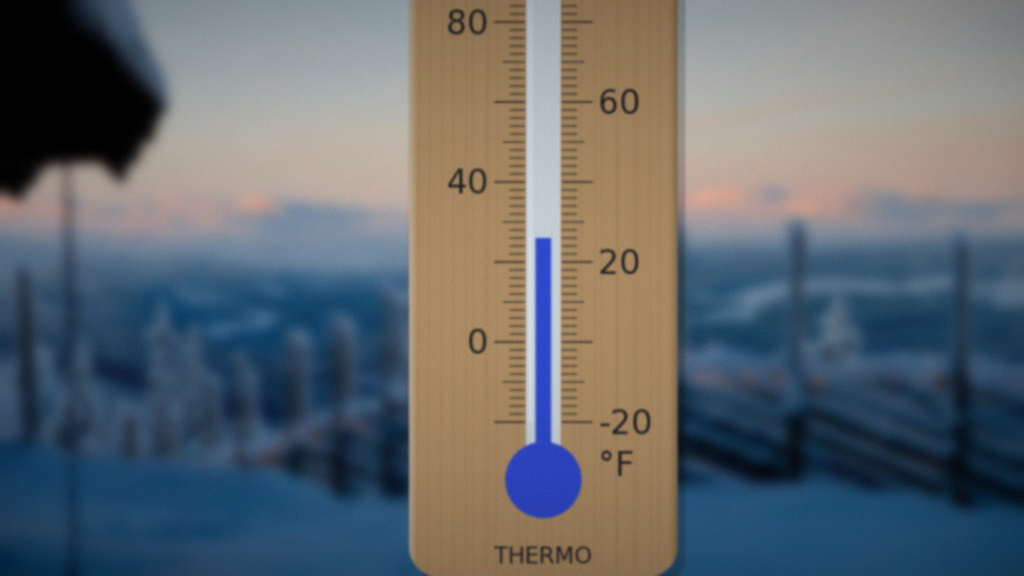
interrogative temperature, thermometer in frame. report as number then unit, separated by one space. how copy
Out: 26 °F
